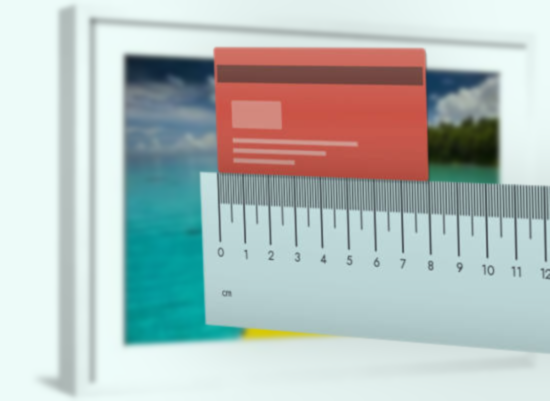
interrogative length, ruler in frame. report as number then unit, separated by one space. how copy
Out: 8 cm
